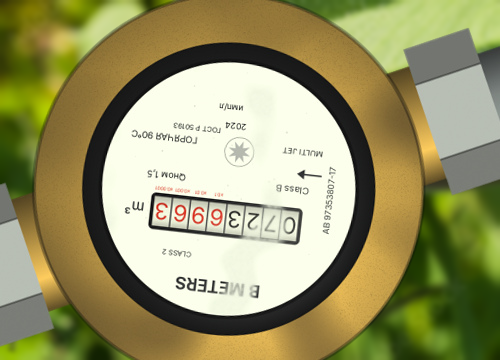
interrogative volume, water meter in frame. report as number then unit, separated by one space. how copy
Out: 723.6963 m³
